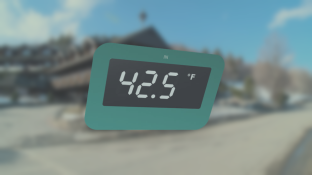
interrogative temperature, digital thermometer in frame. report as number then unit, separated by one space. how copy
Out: 42.5 °F
